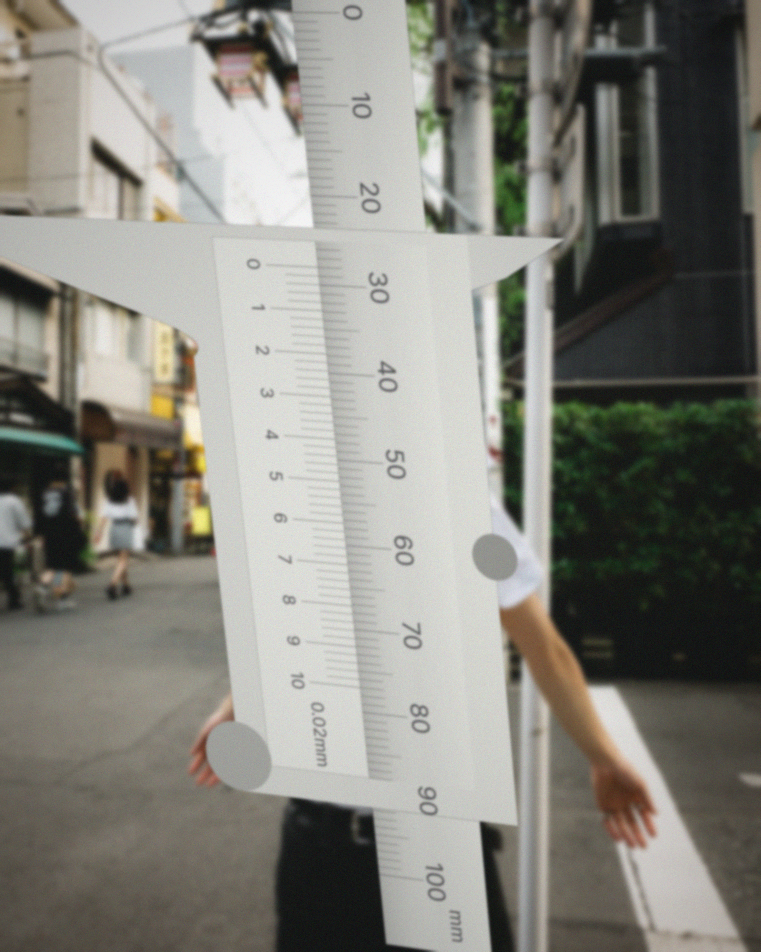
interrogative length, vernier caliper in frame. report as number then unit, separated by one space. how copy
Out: 28.0 mm
